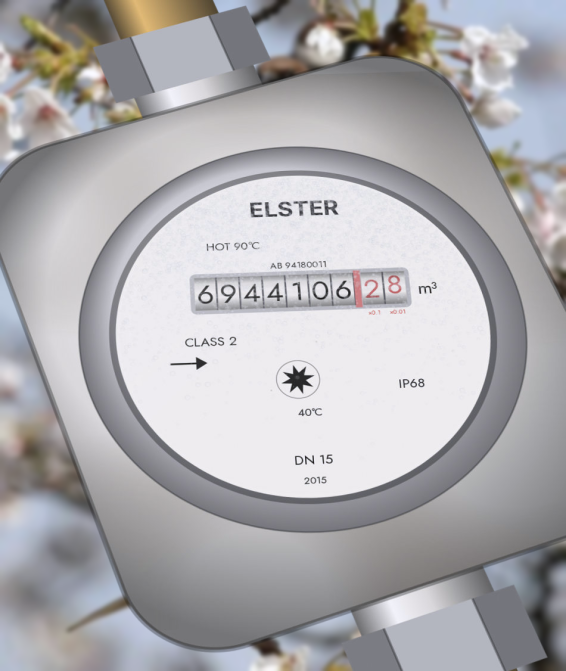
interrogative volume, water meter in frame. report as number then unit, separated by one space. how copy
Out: 6944106.28 m³
